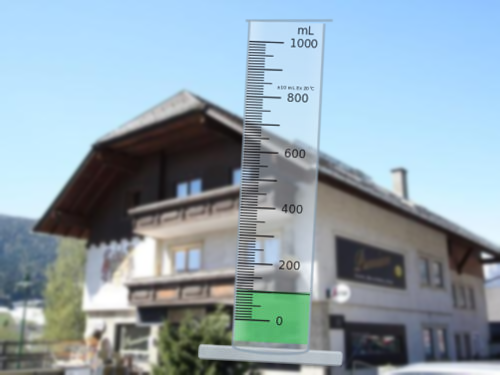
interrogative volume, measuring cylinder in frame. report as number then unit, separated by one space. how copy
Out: 100 mL
